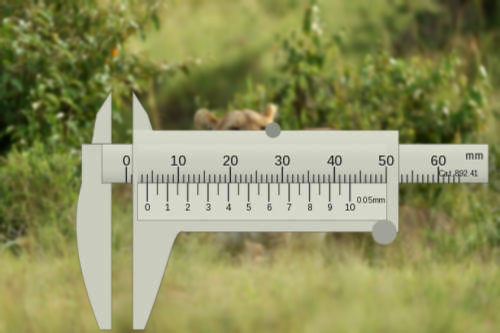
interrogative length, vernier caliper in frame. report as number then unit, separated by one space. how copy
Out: 4.0 mm
